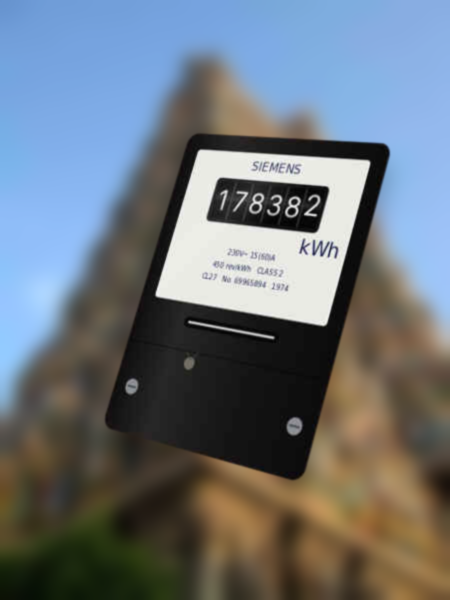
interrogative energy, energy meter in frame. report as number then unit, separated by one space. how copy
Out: 178382 kWh
